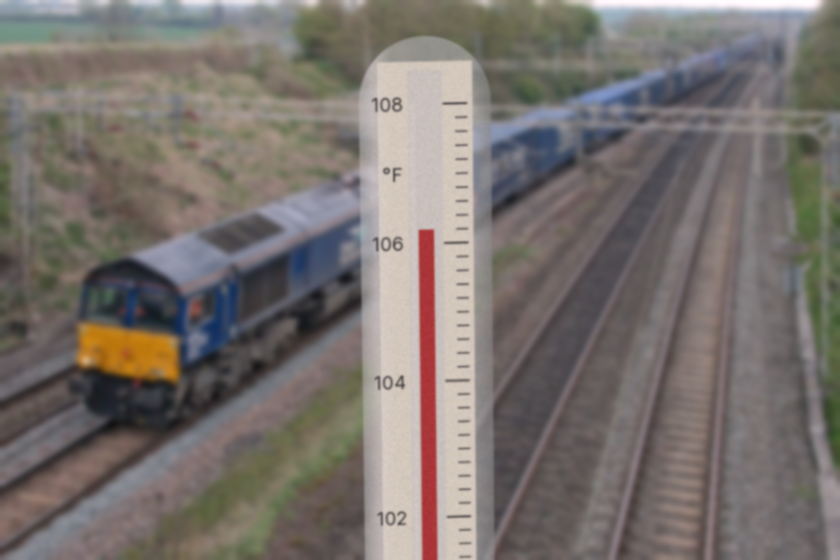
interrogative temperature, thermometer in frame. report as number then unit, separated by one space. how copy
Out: 106.2 °F
